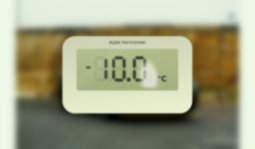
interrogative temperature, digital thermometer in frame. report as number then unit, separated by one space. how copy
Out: -10.0 °C
